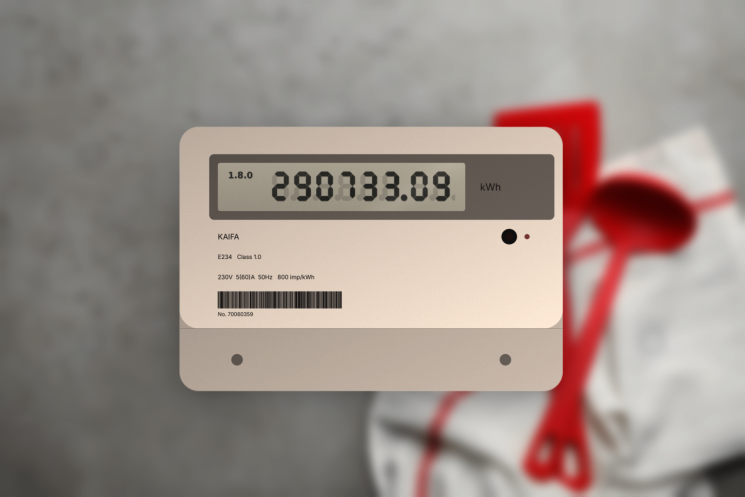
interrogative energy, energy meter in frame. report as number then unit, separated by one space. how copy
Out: 290733.09 kWh
